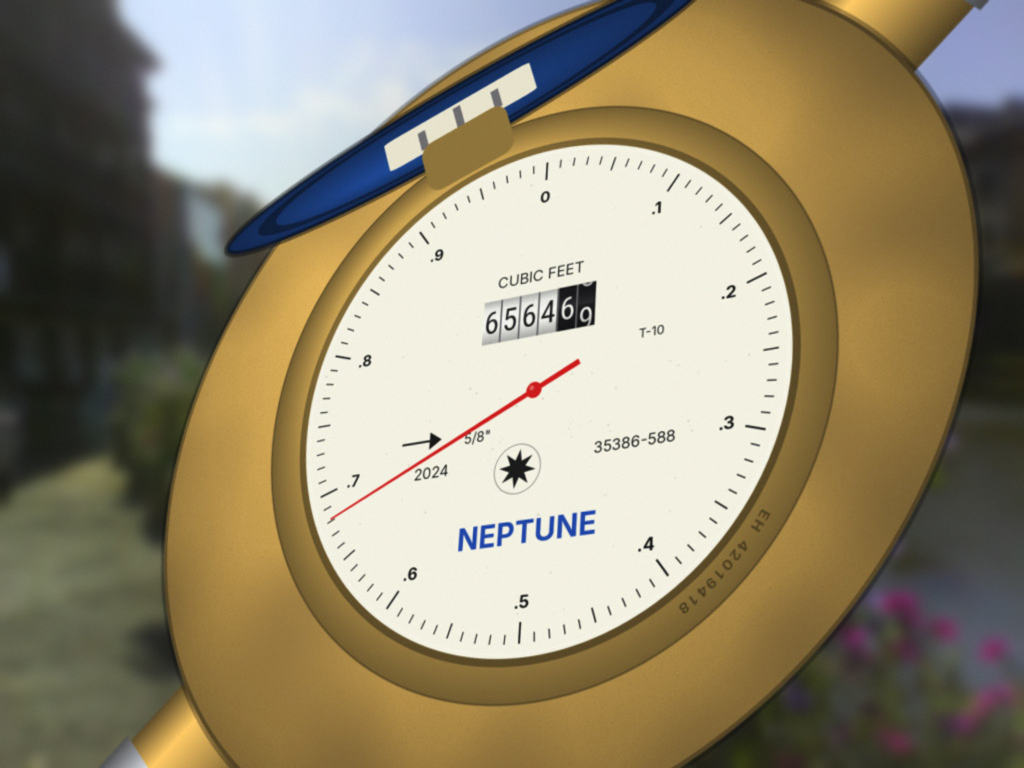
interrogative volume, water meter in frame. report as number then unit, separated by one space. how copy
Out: 656468.68 ft³
